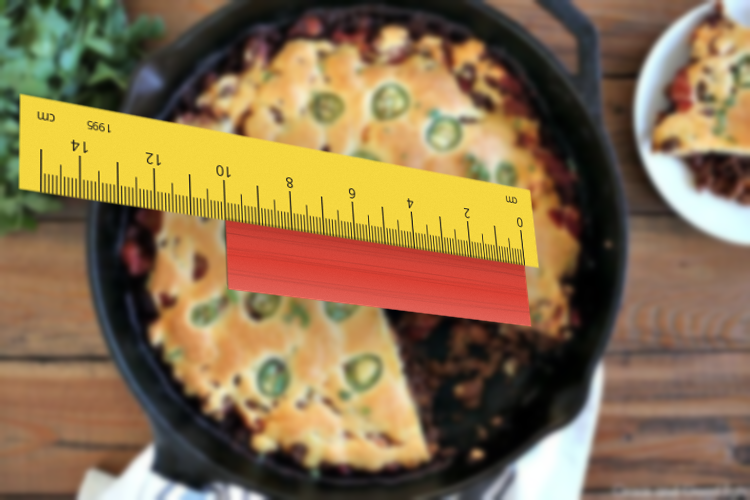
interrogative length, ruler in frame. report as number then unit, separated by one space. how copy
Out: 10 cm
